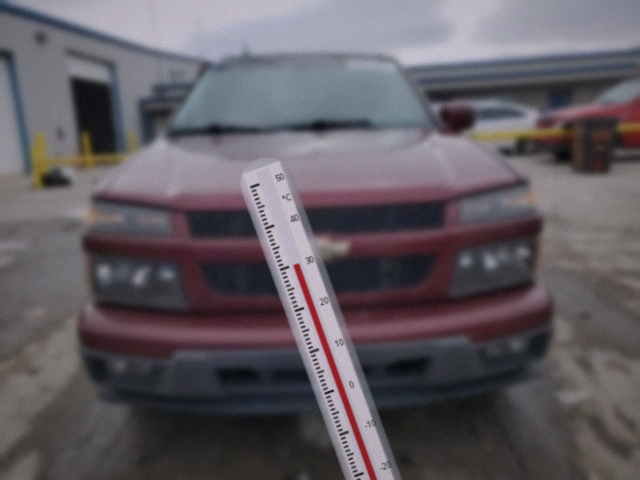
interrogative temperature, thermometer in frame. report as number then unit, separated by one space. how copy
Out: 30 °C
